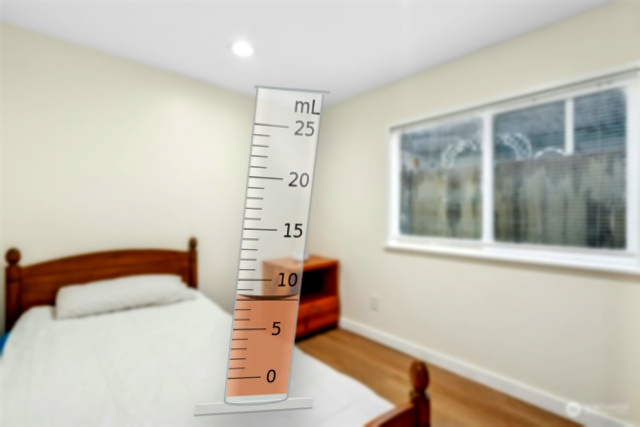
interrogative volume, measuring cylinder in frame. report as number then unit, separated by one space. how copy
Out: 8 mL
